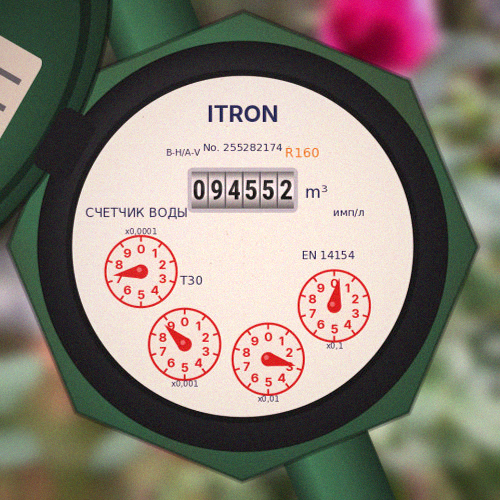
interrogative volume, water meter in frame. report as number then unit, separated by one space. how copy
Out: 94552.0287 m³
